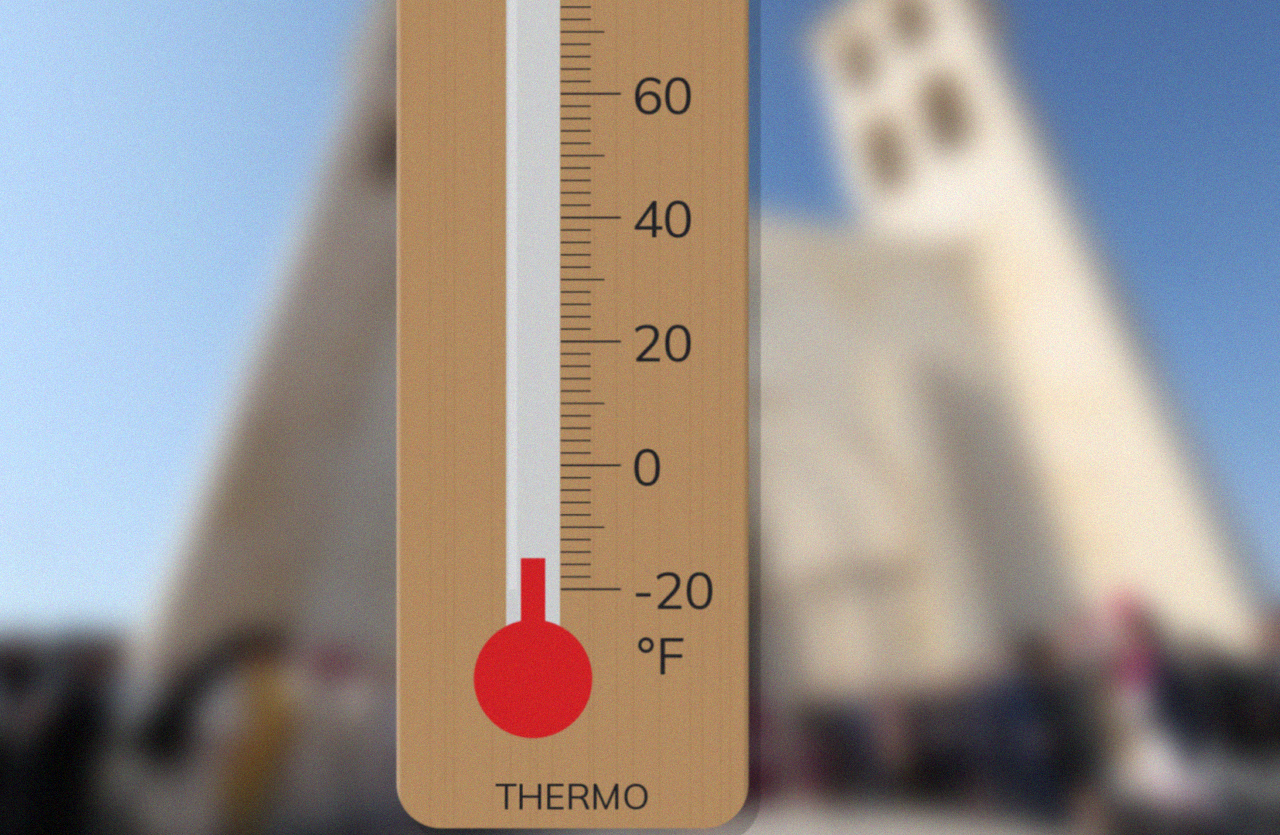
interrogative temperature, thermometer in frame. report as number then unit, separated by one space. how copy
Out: -15 °F
